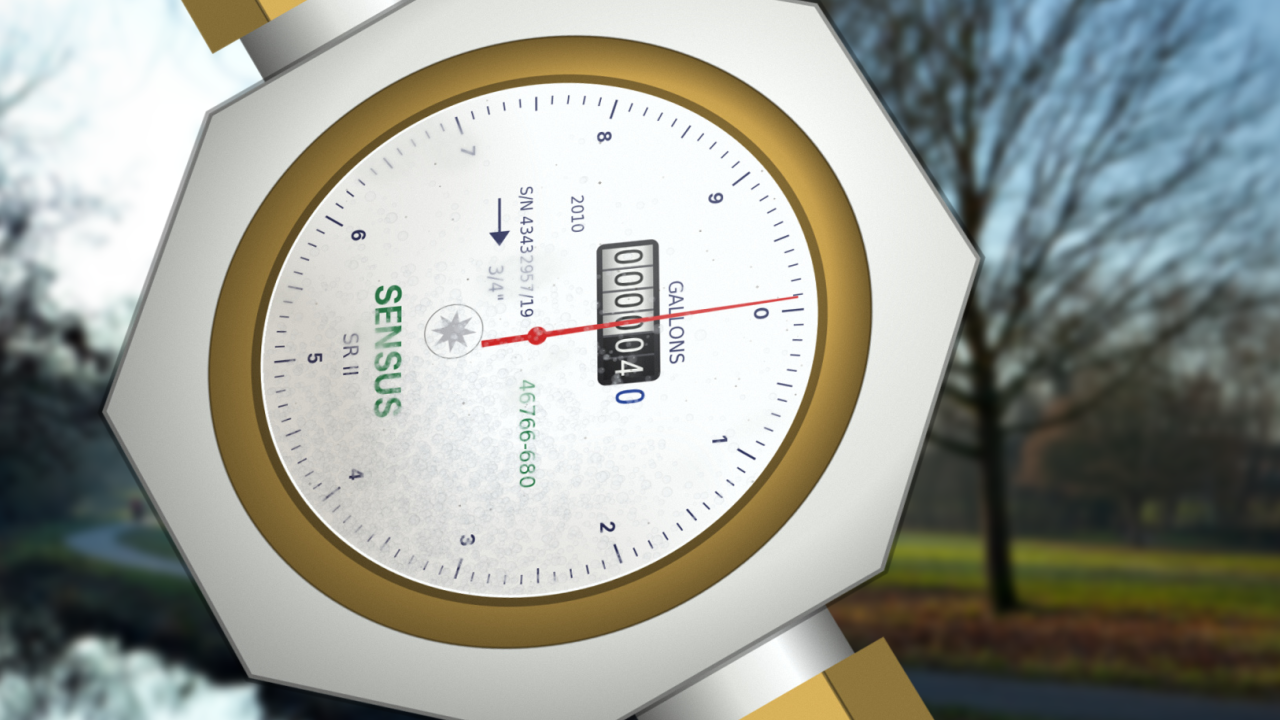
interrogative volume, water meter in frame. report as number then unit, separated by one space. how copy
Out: 39.9 gal
